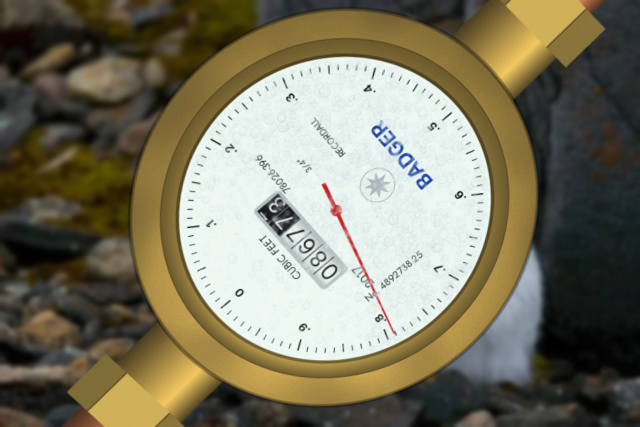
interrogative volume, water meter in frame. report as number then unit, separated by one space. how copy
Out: 86772.79 ft³
